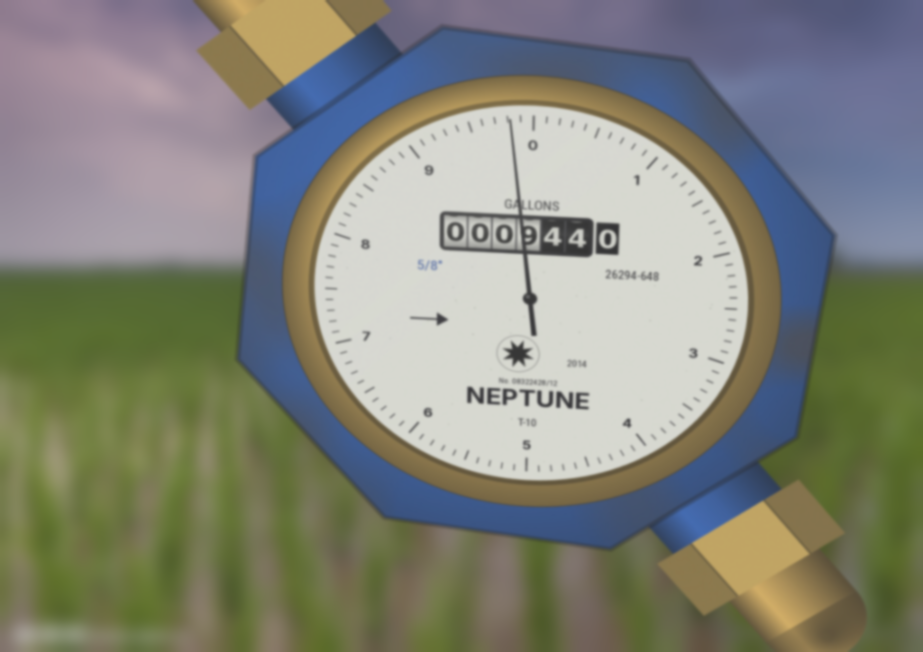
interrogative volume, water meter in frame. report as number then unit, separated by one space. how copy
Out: 9439.8 gal
